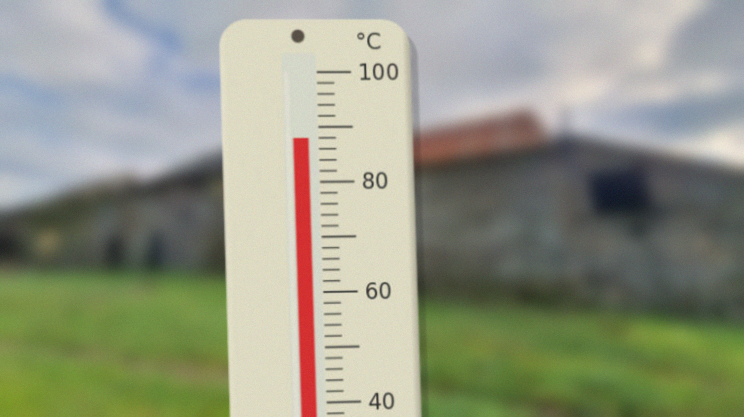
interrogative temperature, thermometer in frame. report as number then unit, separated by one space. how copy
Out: 88 °C
